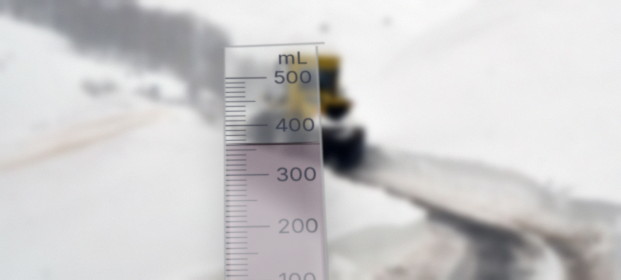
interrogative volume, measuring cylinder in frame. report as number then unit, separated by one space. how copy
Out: 360 mL
